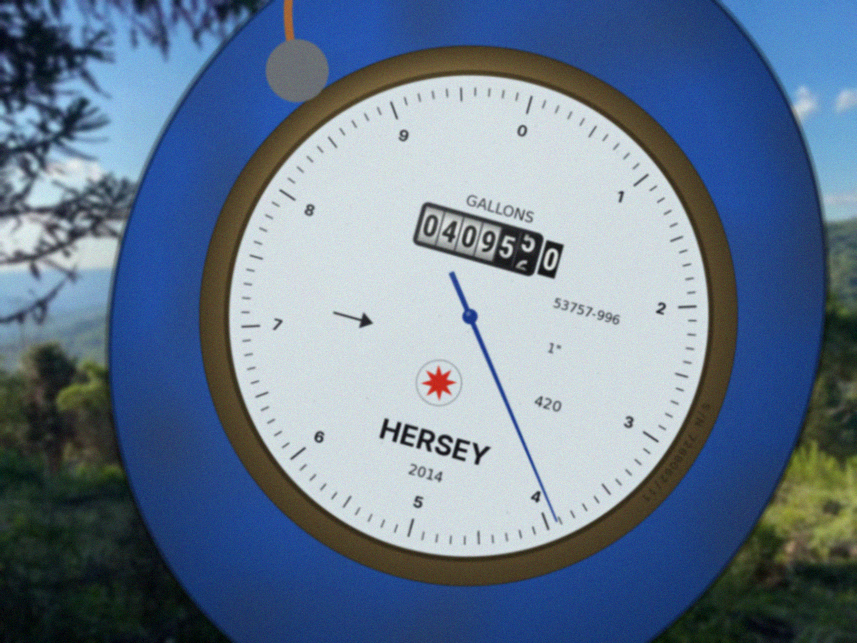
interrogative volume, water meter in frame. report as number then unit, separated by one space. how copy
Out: 409553.9 gal
